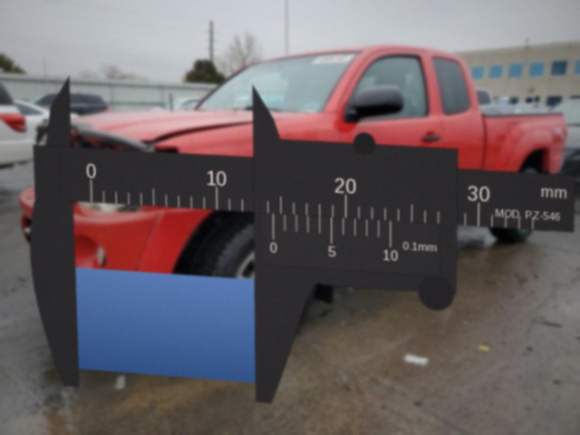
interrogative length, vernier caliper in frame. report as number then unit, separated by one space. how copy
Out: 14.4 mm
